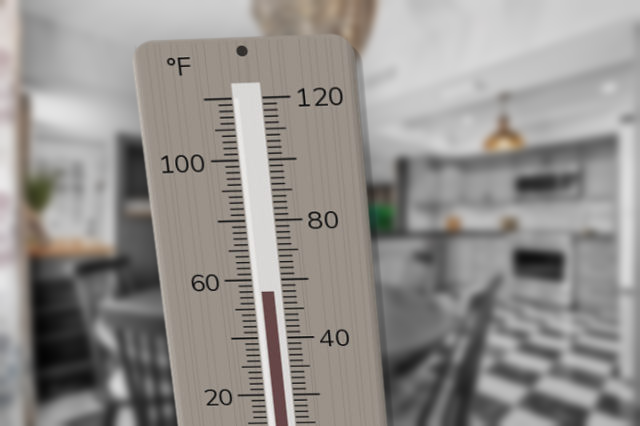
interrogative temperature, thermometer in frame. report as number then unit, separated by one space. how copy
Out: 56 °F
